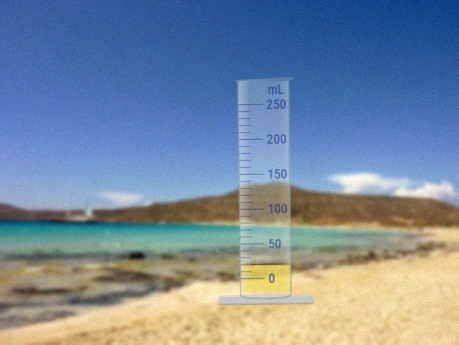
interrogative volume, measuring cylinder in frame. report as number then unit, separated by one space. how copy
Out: 20 mL
